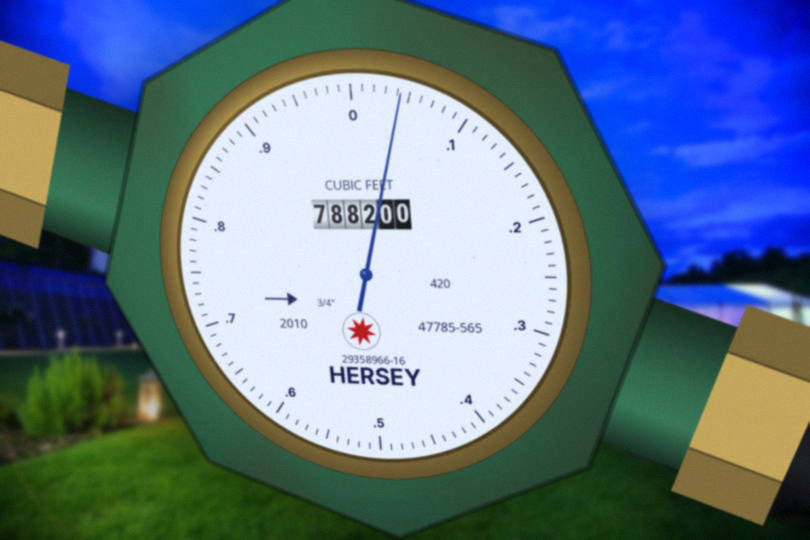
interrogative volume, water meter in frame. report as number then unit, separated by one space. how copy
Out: 788200.04 ft³
